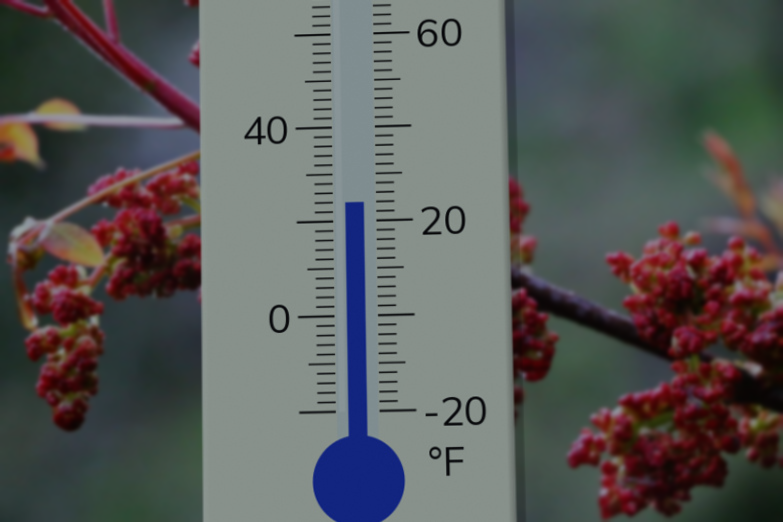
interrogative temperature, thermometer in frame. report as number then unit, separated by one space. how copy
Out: 24 °F
